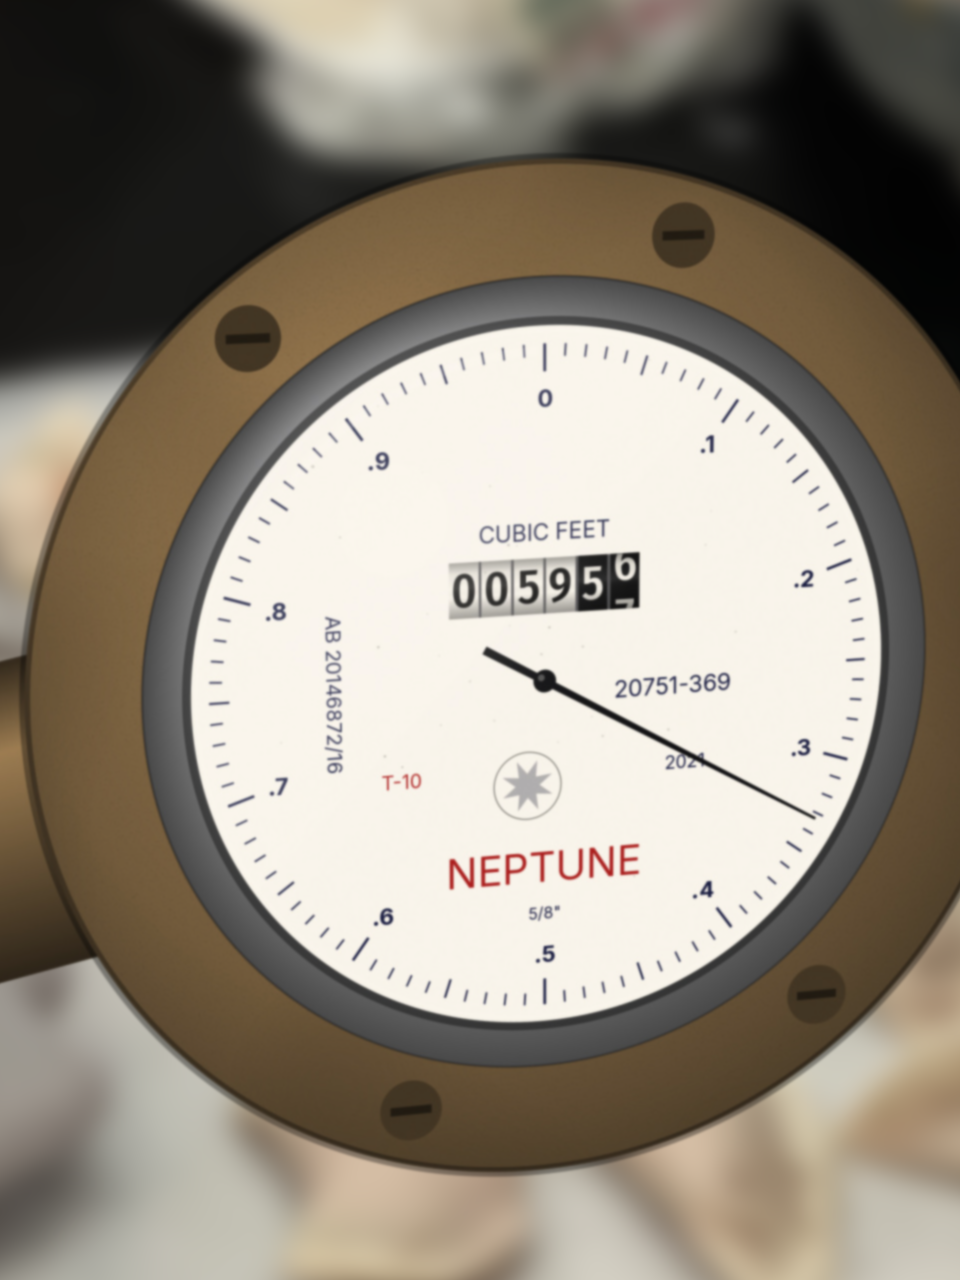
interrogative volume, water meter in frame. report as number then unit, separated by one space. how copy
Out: 5956.33 ft³
